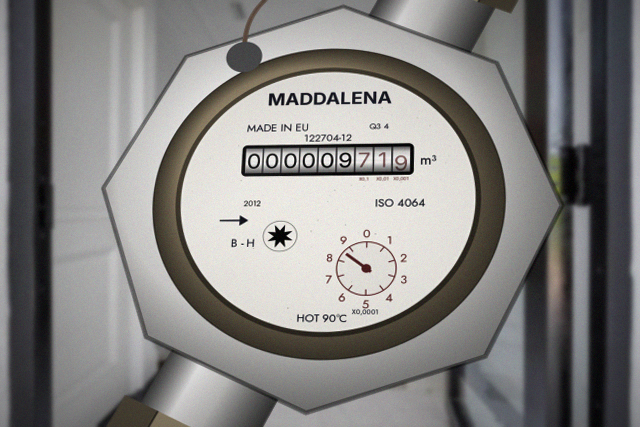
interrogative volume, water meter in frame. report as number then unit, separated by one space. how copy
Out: 9.7188 m³
